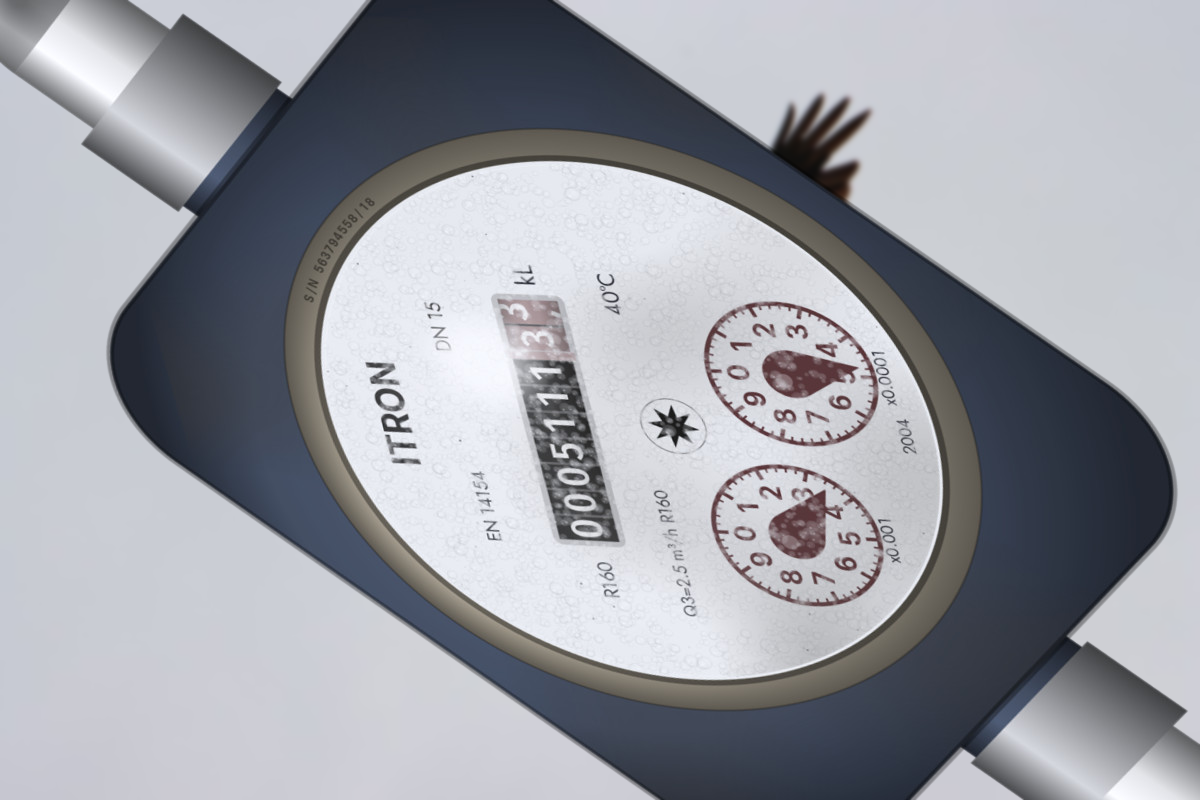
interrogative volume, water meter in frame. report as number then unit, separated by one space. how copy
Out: 5111.3334 kL
